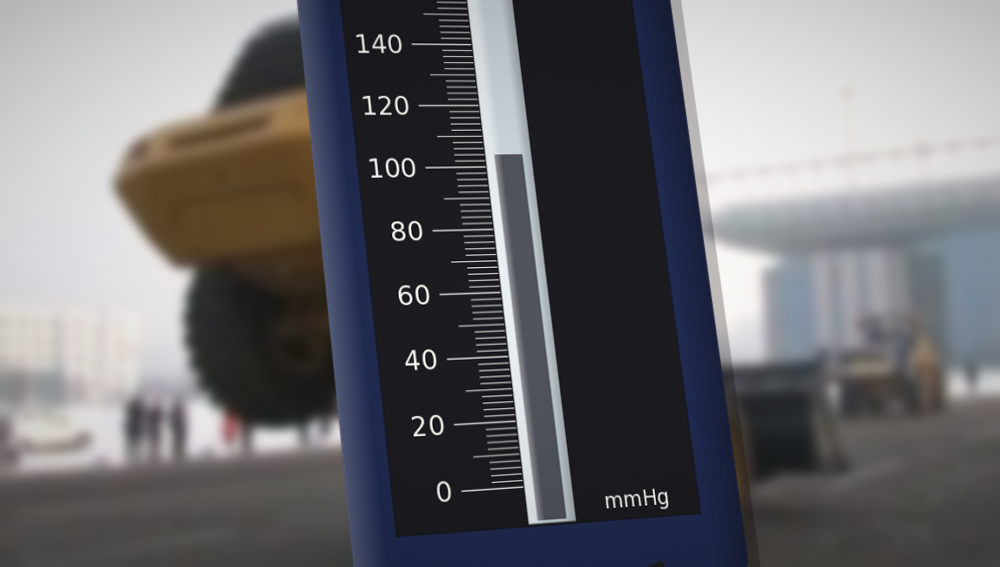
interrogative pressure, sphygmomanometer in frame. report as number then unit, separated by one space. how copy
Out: 104 mmHg
